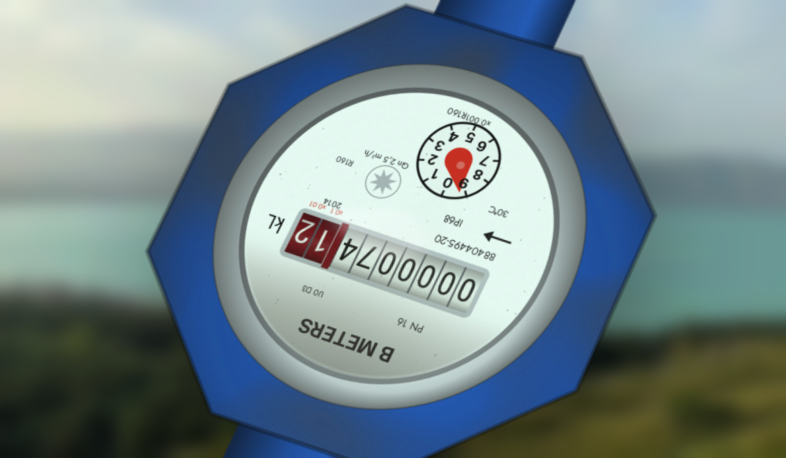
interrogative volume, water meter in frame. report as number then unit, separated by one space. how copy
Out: 74.119 kL
